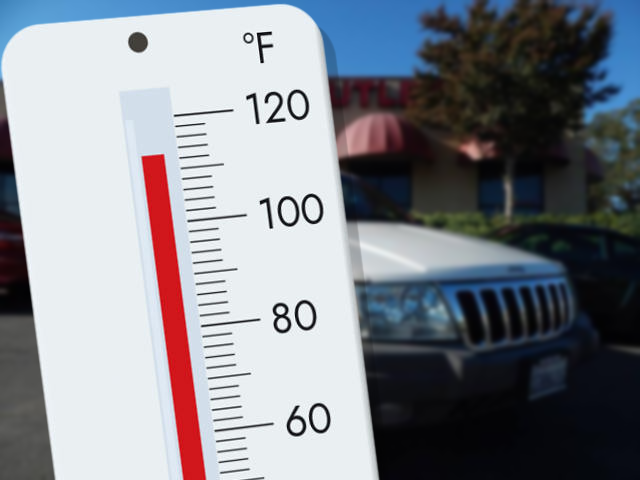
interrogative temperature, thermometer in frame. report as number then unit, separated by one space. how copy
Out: 113 °F
